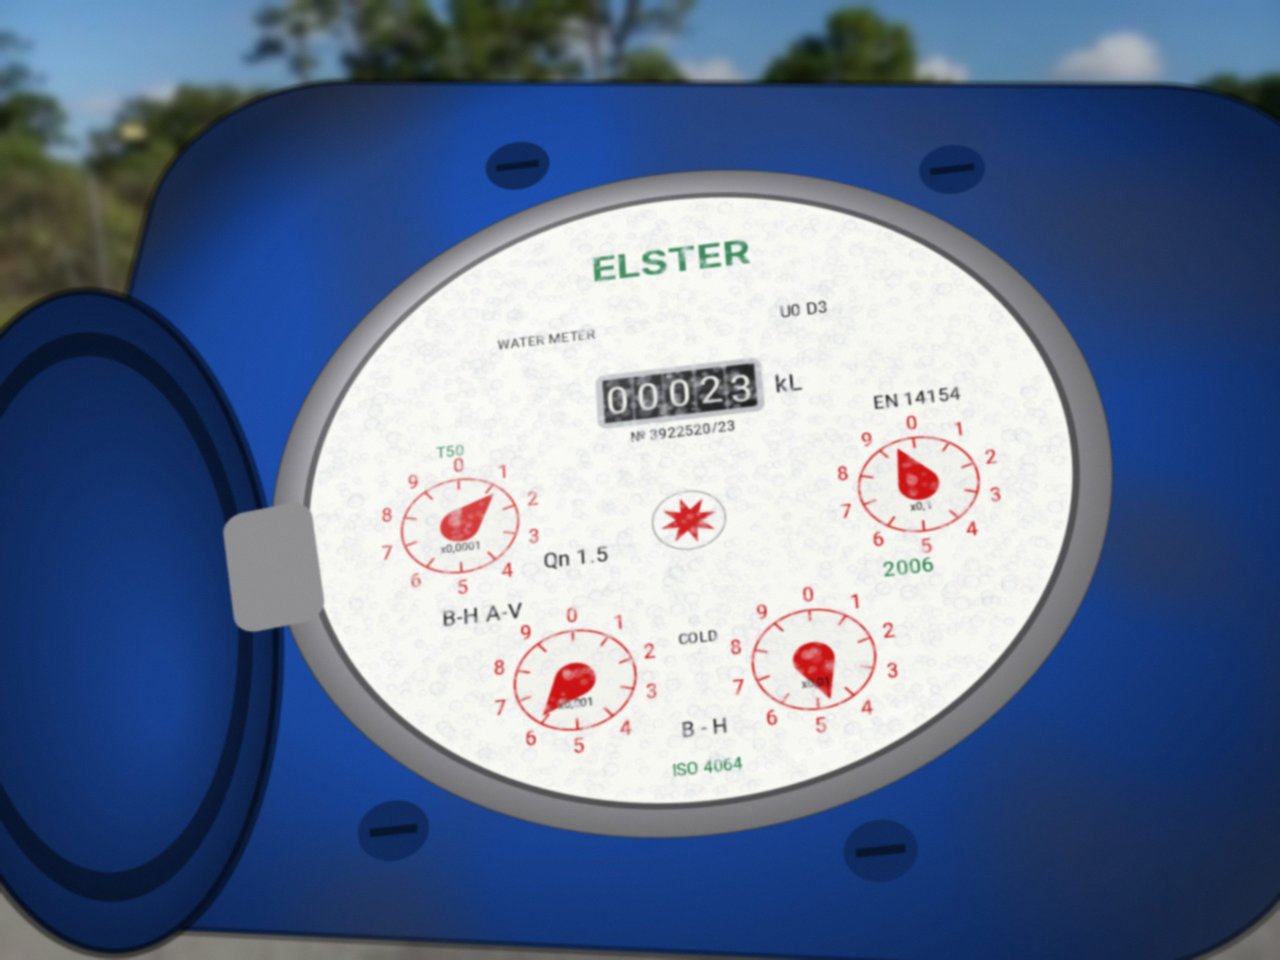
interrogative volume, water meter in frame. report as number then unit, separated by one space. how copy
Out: 22.9461 kL
